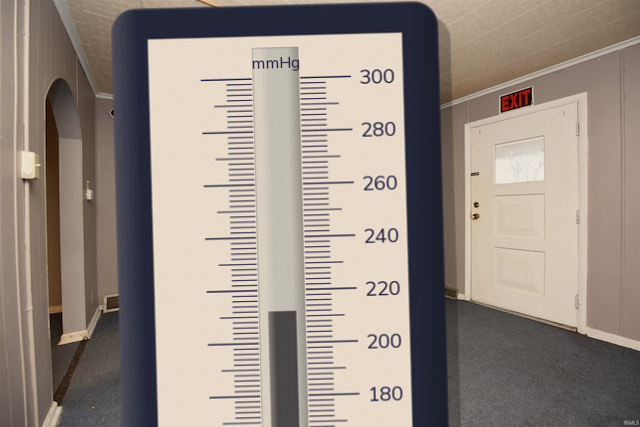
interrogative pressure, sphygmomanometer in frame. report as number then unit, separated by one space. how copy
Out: 212 mmHg
